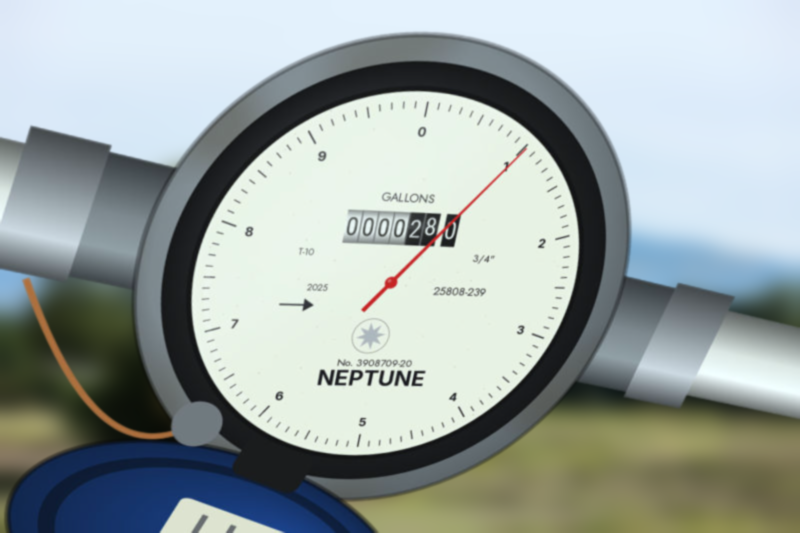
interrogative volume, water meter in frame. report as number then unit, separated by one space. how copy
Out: 281.0 gal
